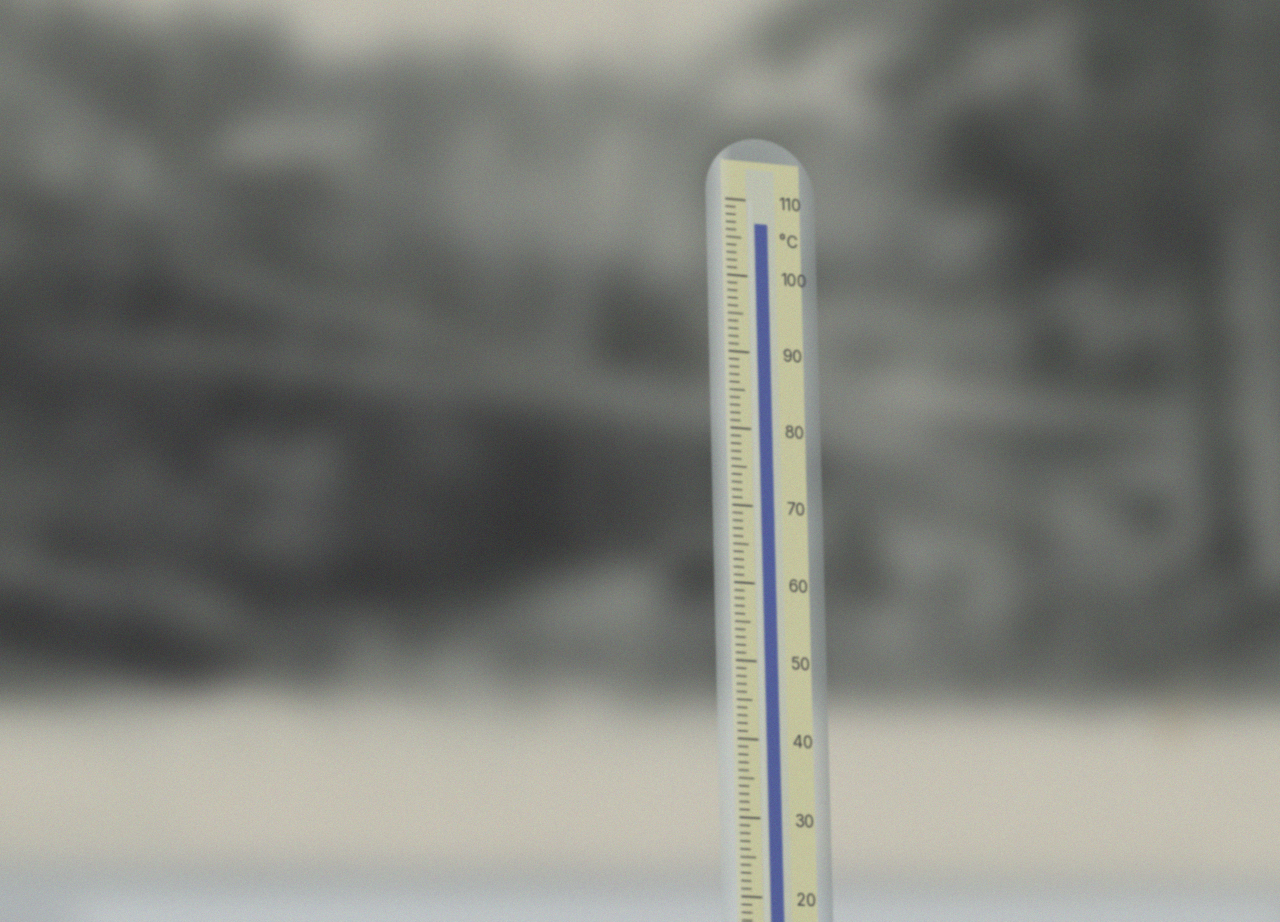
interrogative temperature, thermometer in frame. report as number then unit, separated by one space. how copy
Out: 107 °C
